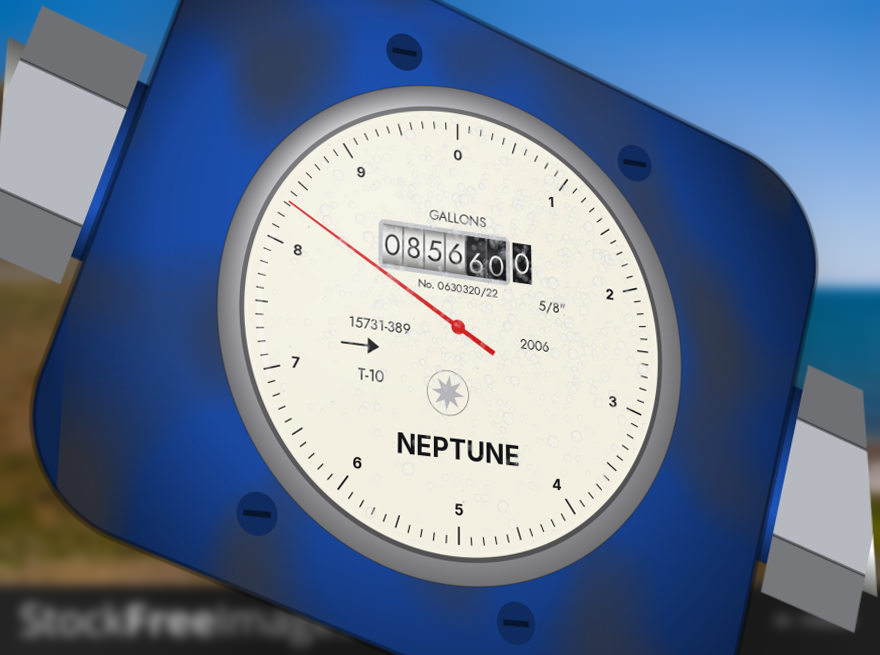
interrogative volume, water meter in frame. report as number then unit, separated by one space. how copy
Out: 856598.3 gal
